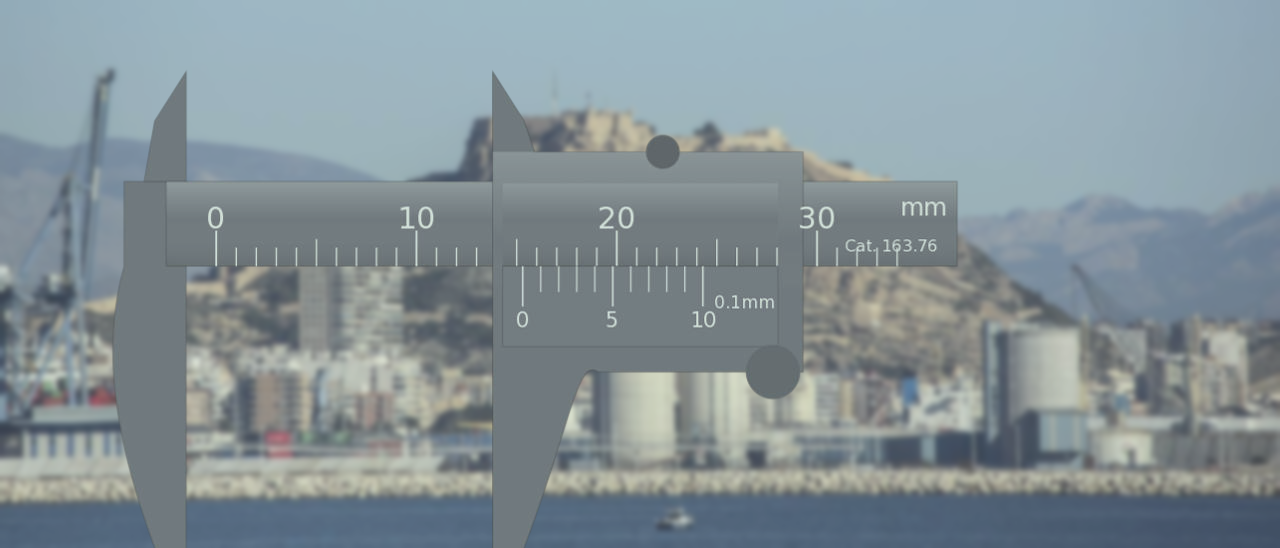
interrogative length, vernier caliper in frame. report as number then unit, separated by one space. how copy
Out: 15.3 mm
